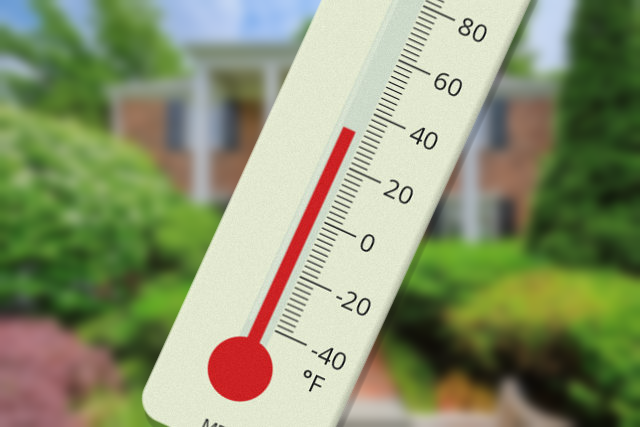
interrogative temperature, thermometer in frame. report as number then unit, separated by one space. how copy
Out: 32 °F
